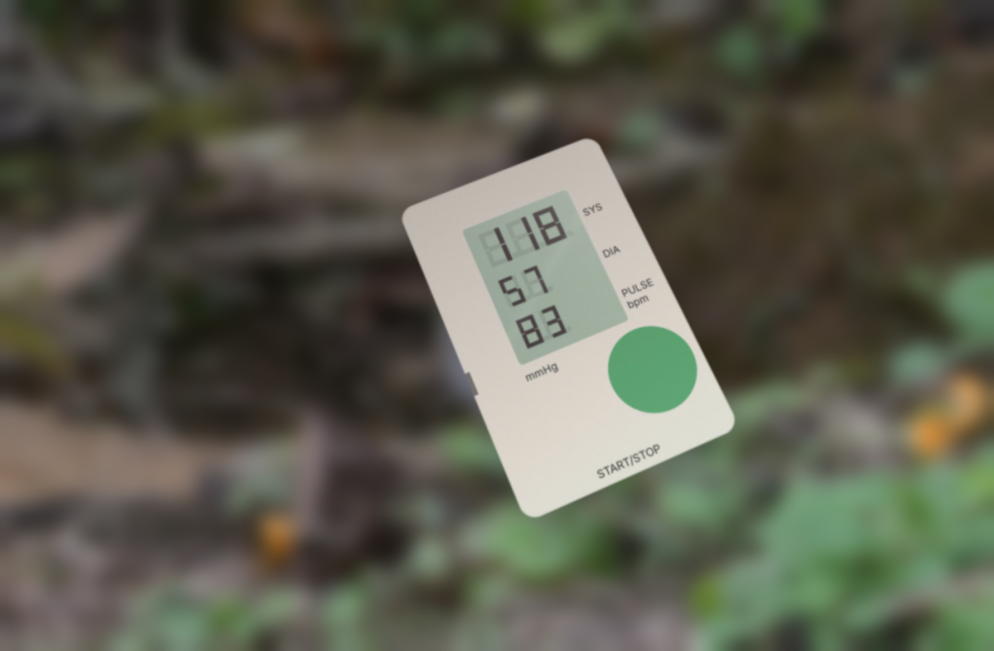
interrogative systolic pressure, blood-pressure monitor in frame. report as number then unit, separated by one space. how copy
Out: 118 mmHg
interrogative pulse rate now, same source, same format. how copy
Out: 83 bpm
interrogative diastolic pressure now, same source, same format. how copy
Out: 57 mmHg
